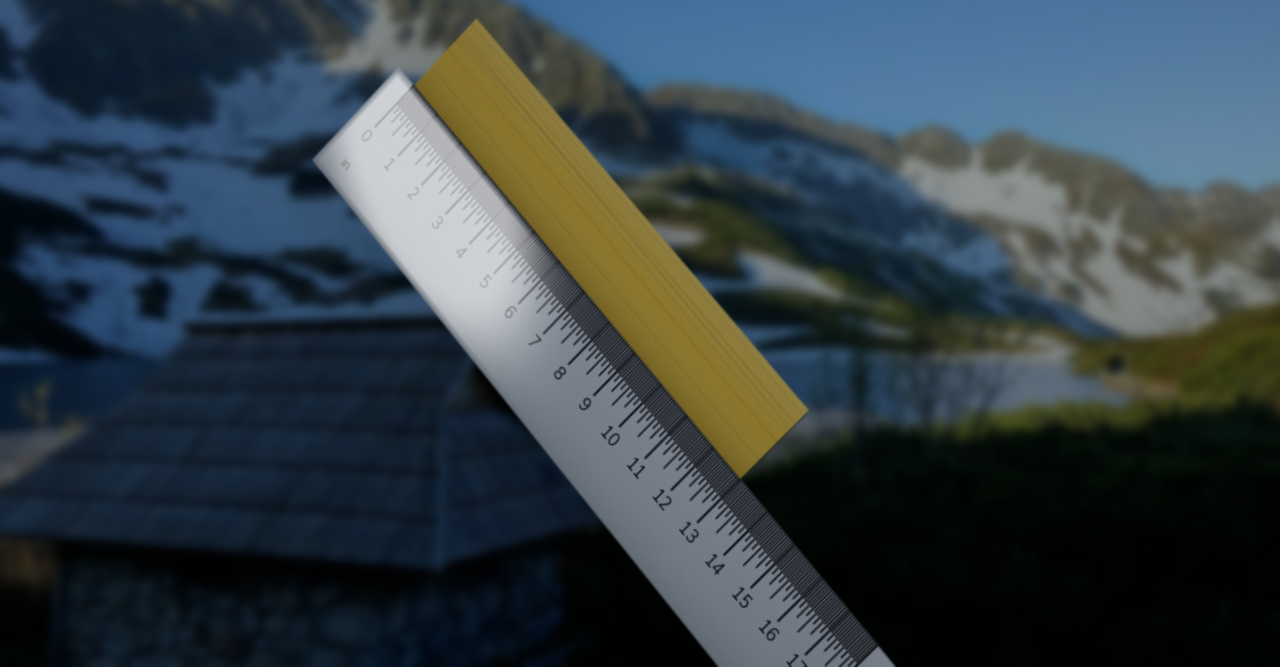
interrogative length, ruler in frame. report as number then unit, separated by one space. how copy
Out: 13 in
